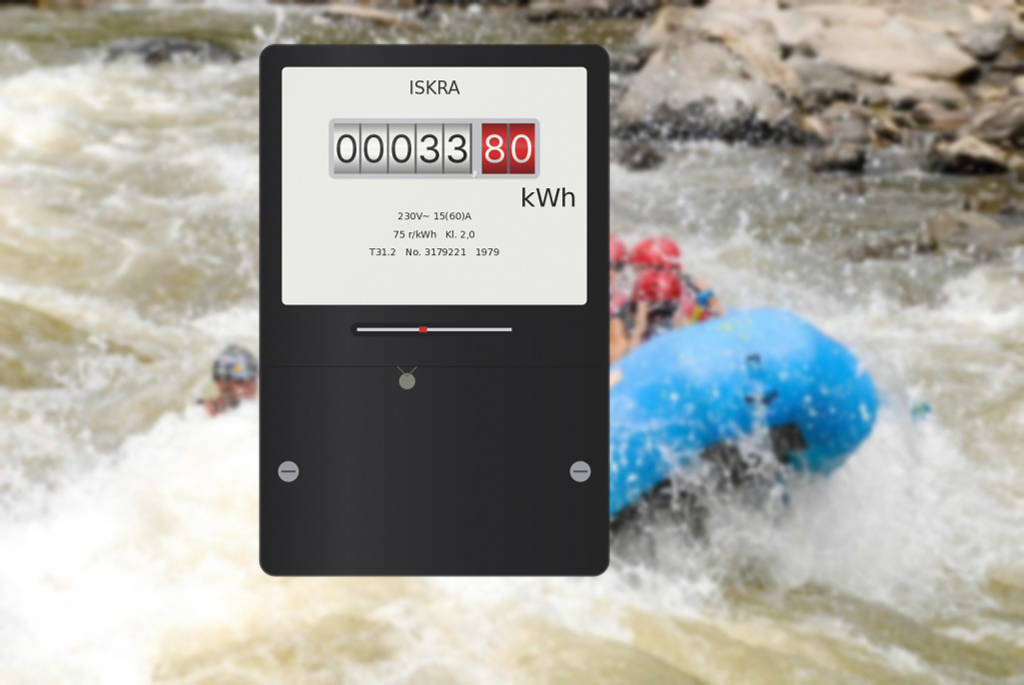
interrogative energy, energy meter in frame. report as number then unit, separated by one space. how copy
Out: 33.80 kWh
